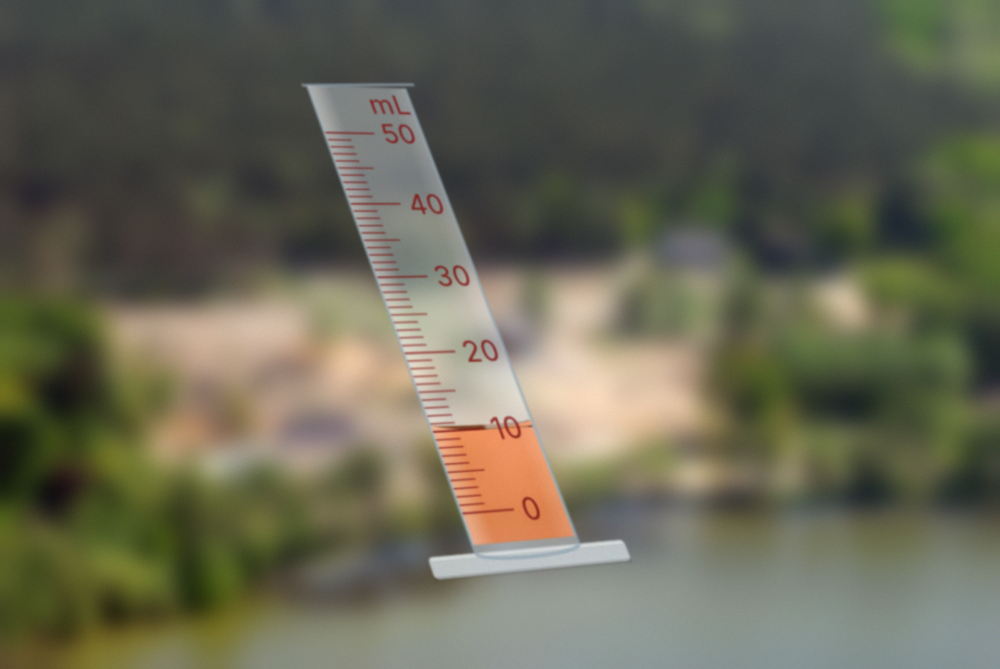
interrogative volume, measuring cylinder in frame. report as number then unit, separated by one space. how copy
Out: 10 mL
